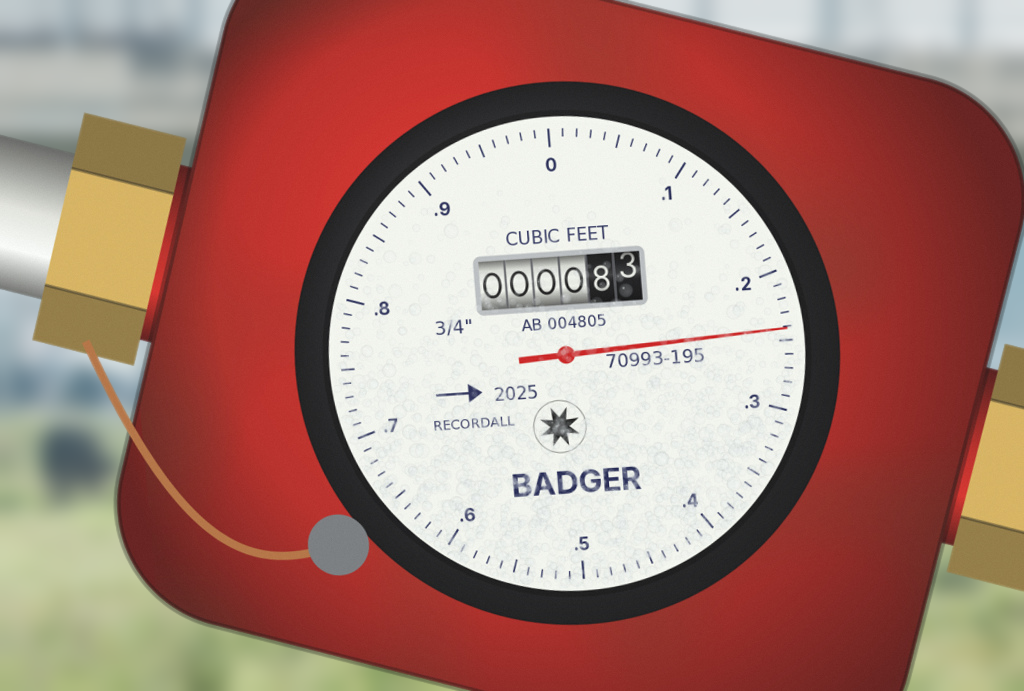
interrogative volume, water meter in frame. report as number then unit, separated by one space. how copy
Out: 83.24 ft³
